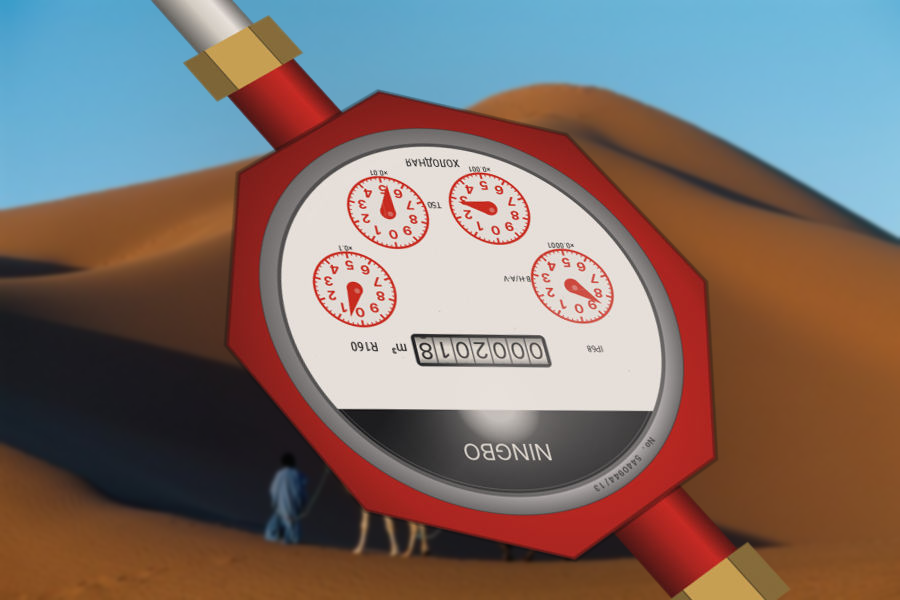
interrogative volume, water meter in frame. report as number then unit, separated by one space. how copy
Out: 2018.0528 m³
